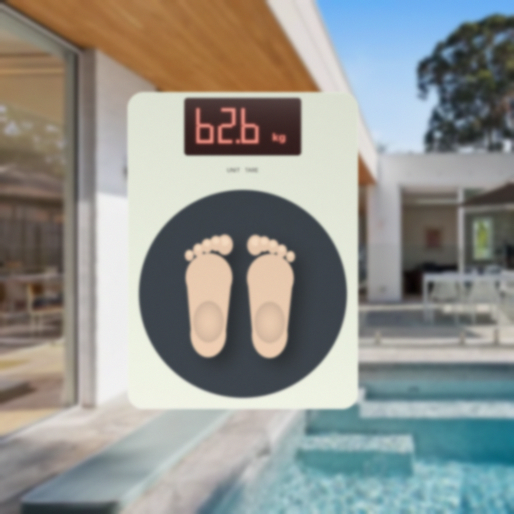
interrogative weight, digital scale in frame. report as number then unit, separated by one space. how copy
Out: 62.6 kg
